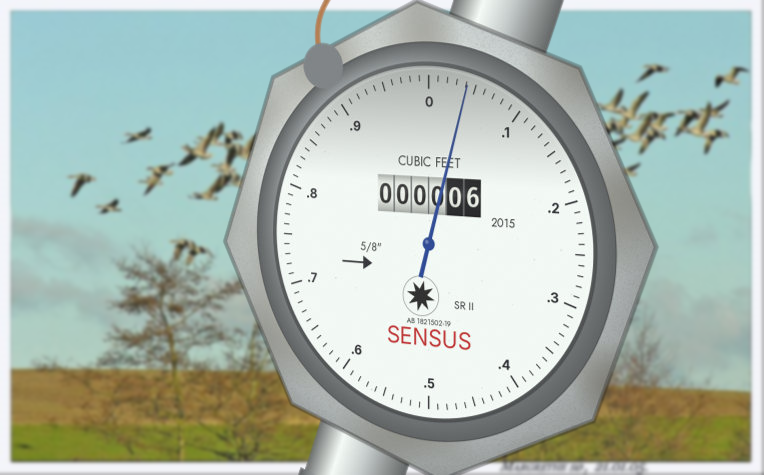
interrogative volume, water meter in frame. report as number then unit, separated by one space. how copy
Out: 6.04 ft³
